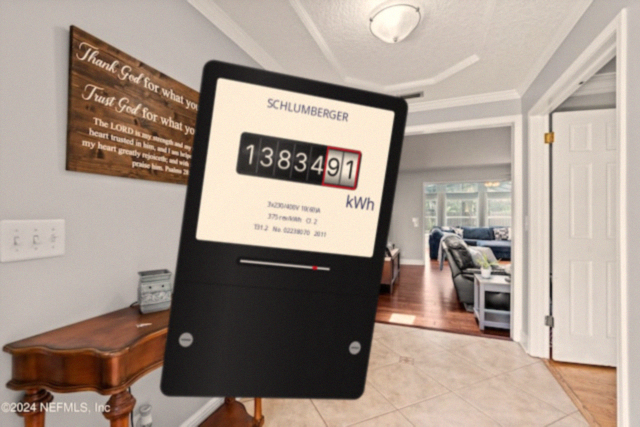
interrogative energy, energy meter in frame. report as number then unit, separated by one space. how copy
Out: 13834.91 kWh
